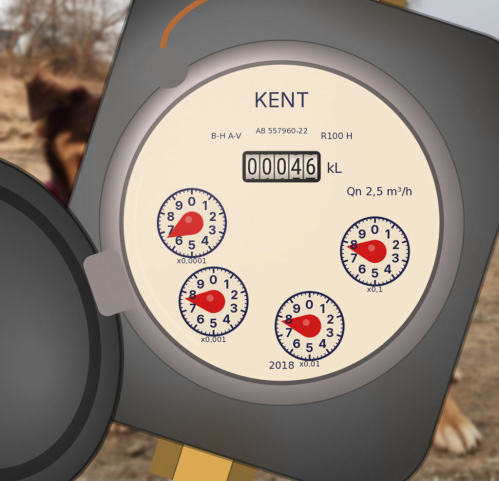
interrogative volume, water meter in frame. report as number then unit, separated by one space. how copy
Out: 46.7776 kL
